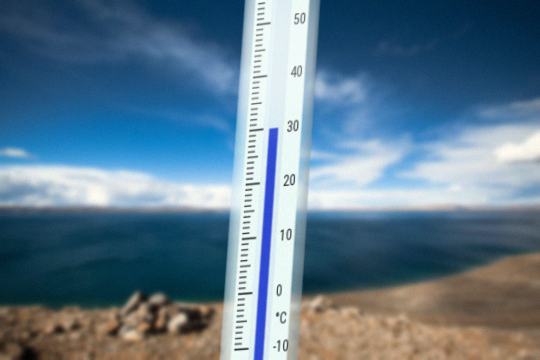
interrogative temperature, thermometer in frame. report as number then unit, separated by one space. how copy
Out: 30 °C
